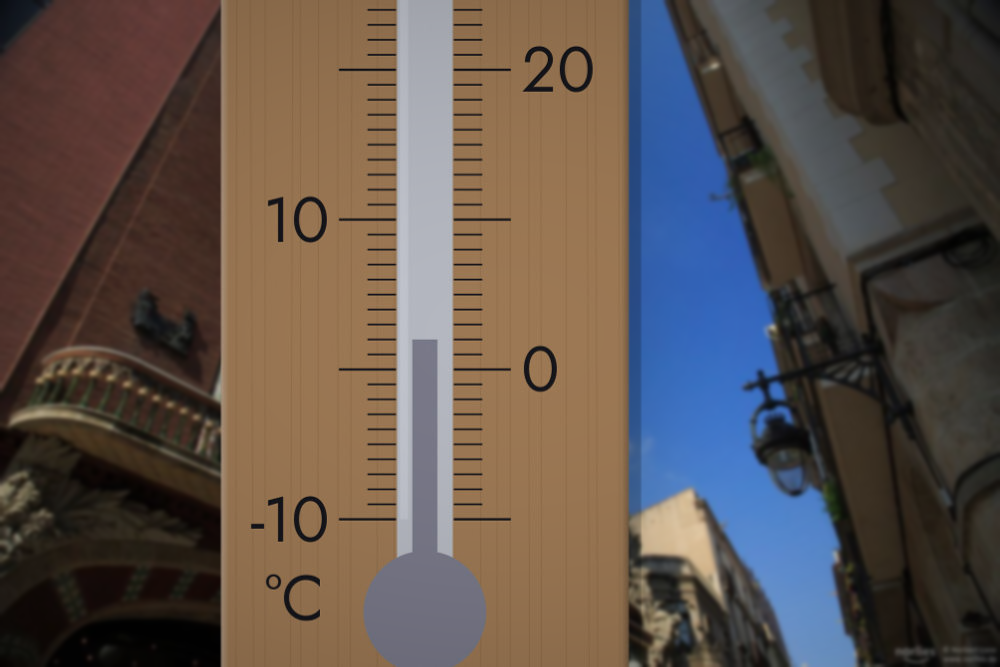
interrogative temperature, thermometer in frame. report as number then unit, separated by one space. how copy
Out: 2 °C
